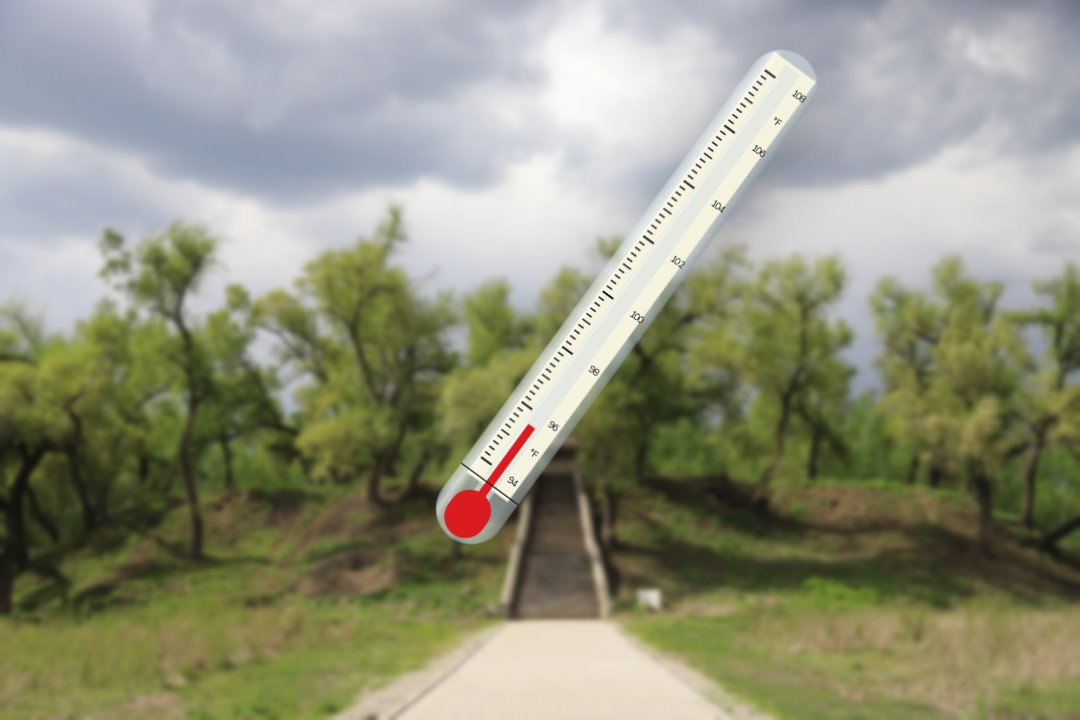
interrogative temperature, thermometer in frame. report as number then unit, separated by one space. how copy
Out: 95.6 °F
